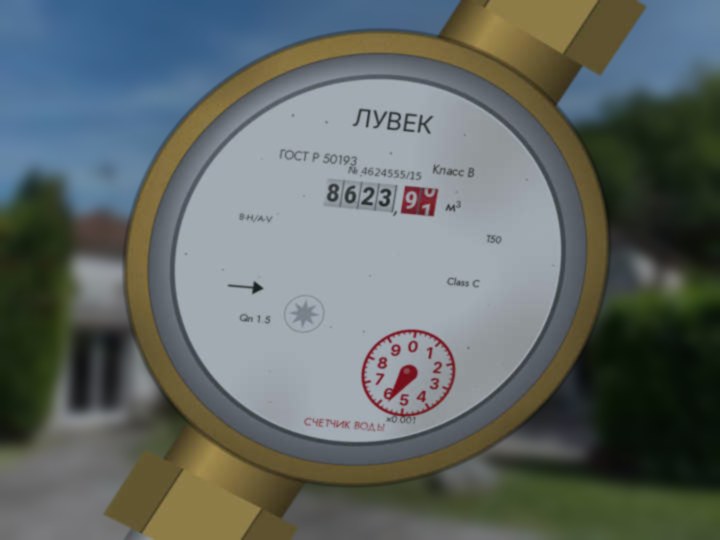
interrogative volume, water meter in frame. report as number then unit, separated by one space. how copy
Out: 8623.905 m³
